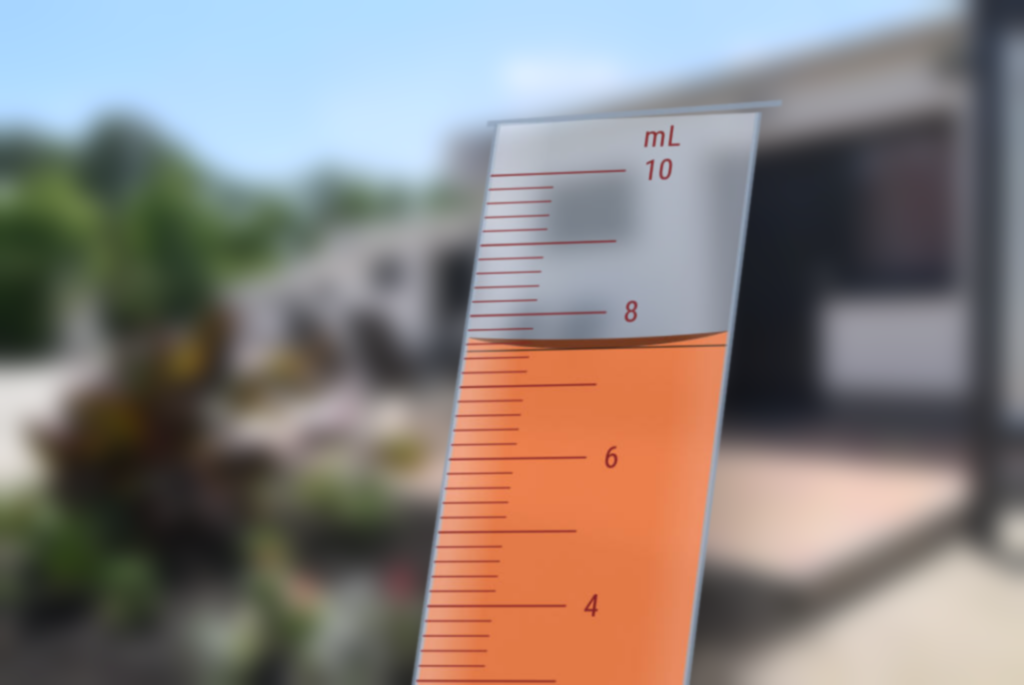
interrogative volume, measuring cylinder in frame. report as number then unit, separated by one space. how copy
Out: 7.5 mL
